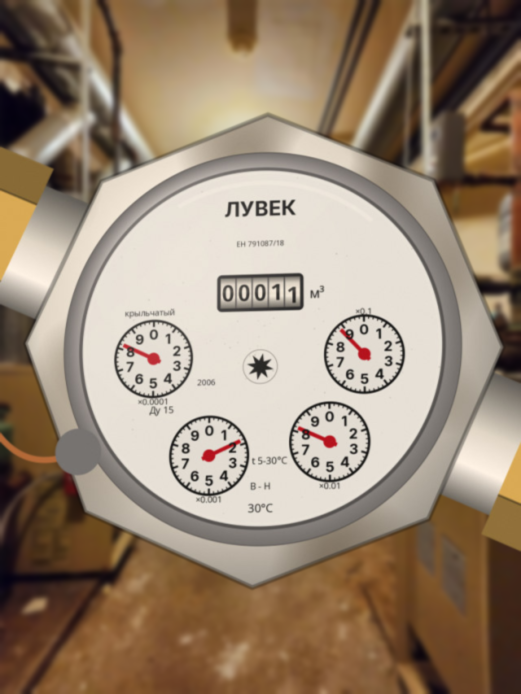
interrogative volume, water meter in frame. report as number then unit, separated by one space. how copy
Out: 10.8818 m³
